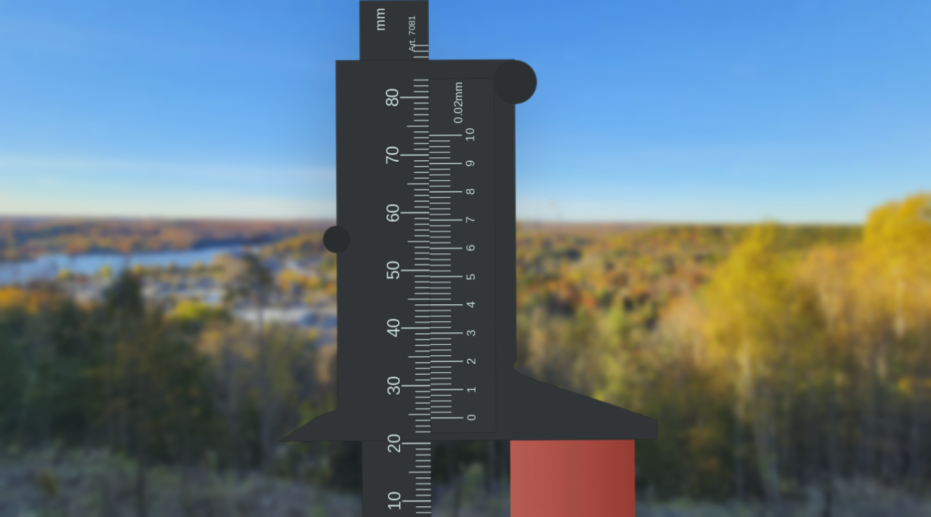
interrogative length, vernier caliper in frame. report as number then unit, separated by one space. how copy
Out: 24.4 mm
